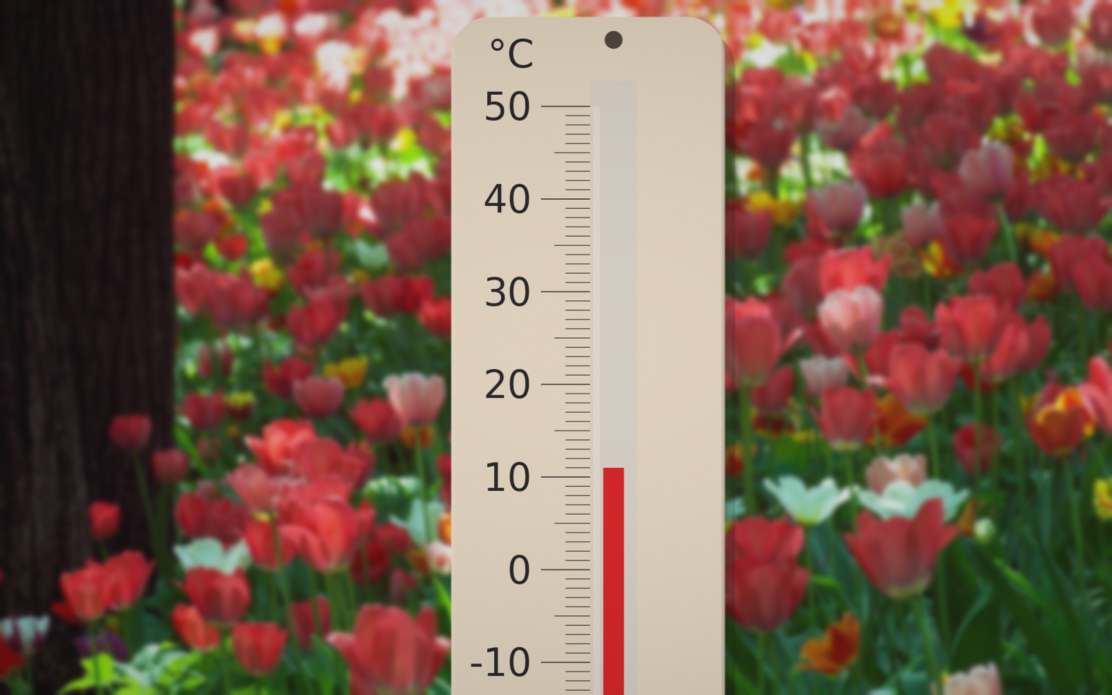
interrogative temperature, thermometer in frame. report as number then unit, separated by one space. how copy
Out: 11 °C
